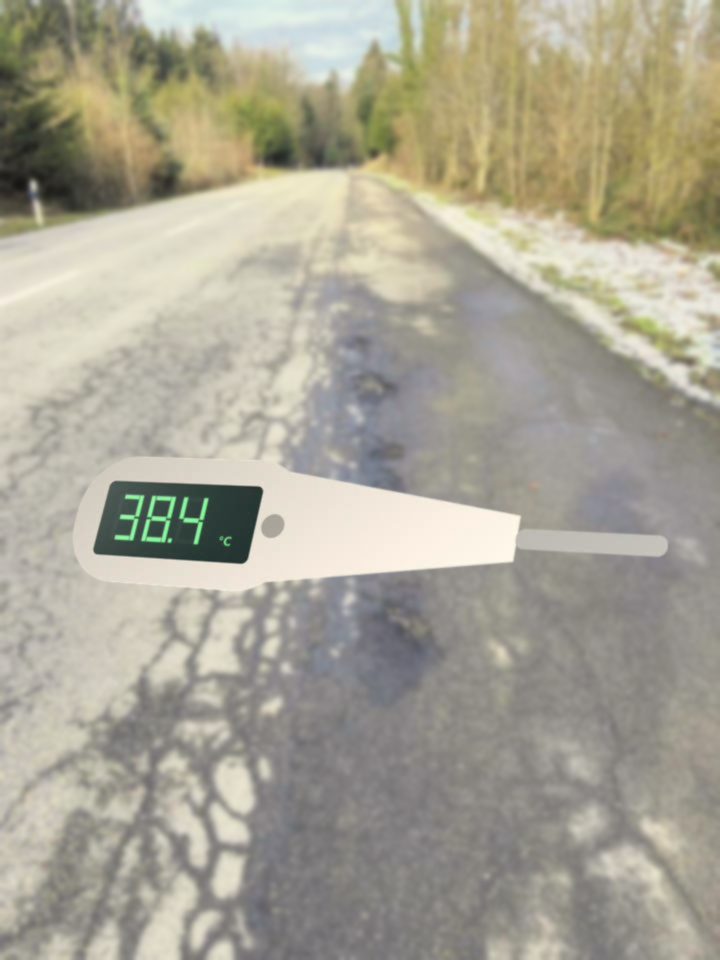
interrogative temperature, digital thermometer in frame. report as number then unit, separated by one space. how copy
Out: 38.4 °C
